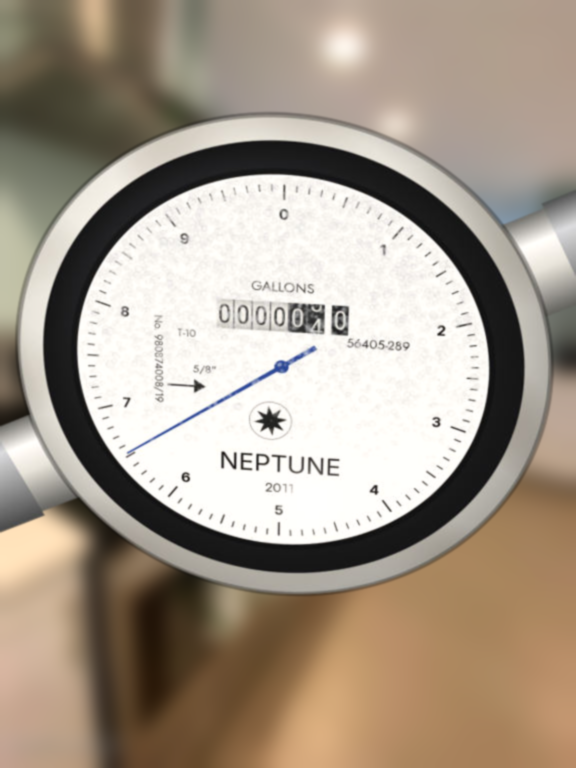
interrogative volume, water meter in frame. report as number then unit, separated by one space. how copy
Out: 36.5 gal
